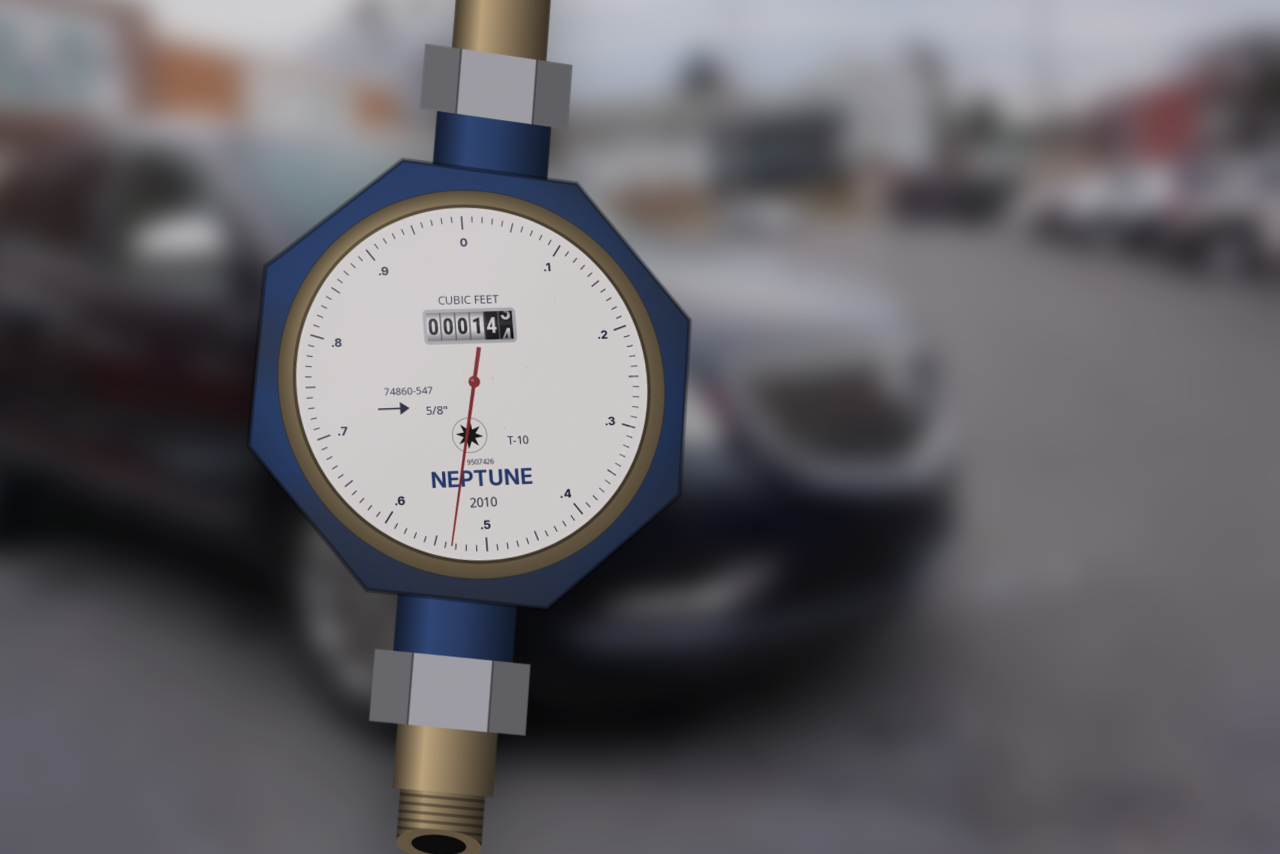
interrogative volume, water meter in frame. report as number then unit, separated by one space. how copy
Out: 143.53 ft³
